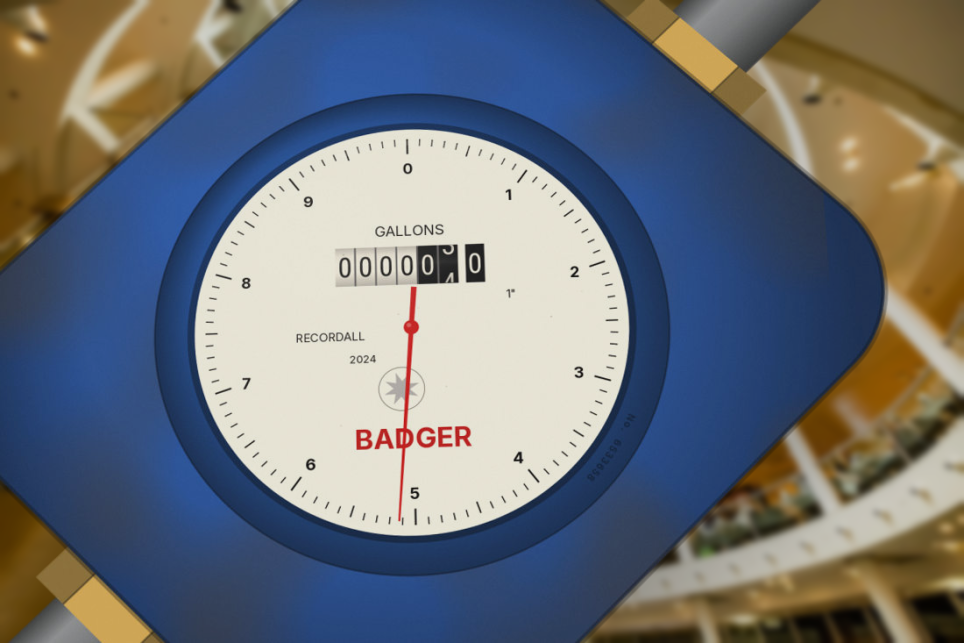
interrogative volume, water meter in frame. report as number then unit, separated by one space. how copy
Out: 35.1 gal
